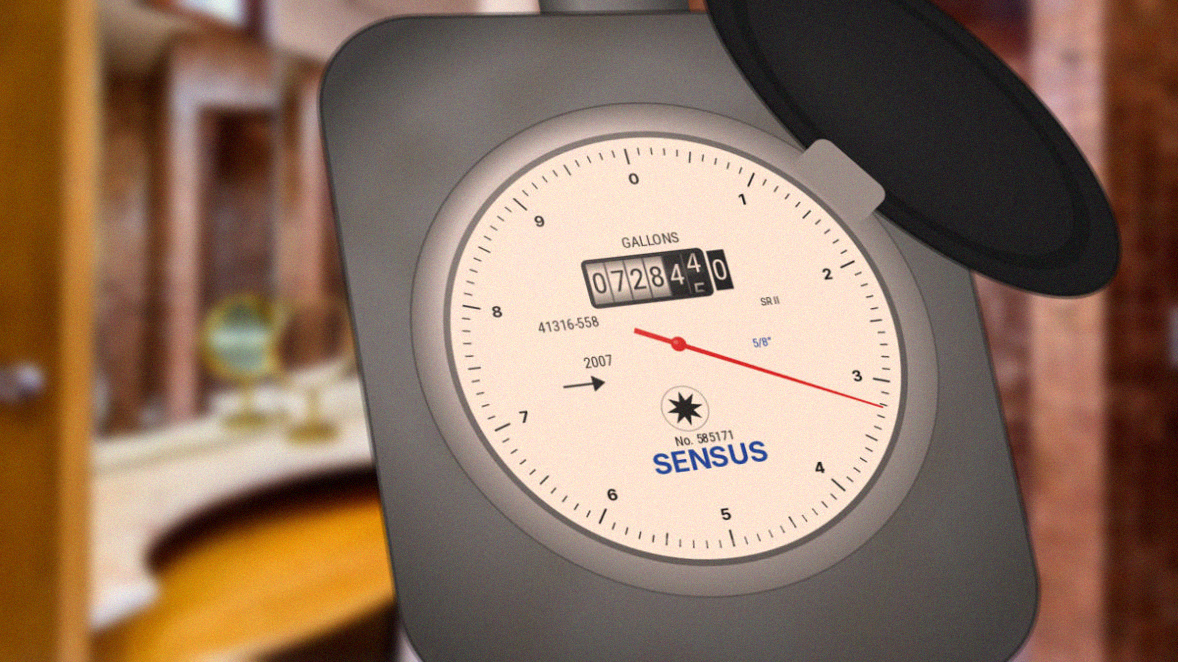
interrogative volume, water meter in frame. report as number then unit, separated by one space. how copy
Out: 728443.2 gal
